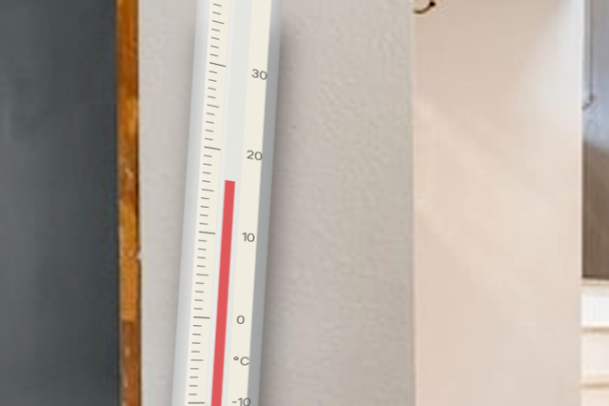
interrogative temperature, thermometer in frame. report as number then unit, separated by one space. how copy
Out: 16.5 °C
